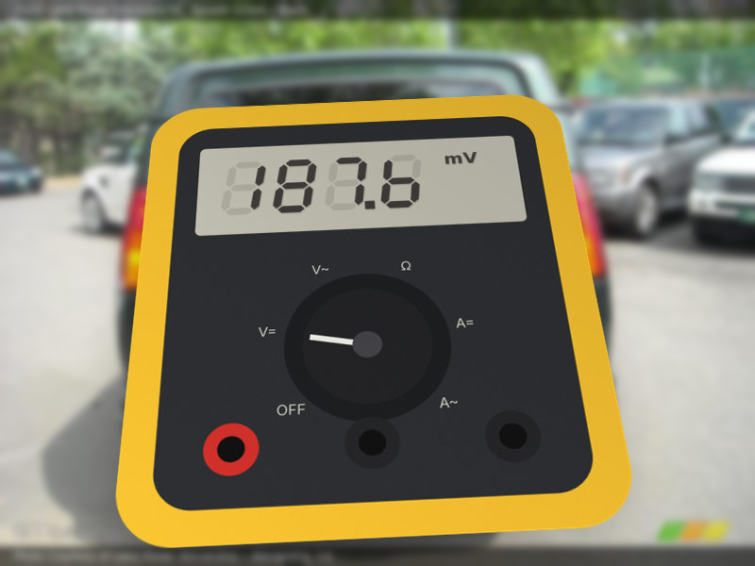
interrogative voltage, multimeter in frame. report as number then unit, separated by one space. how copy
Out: 187.6 mV
